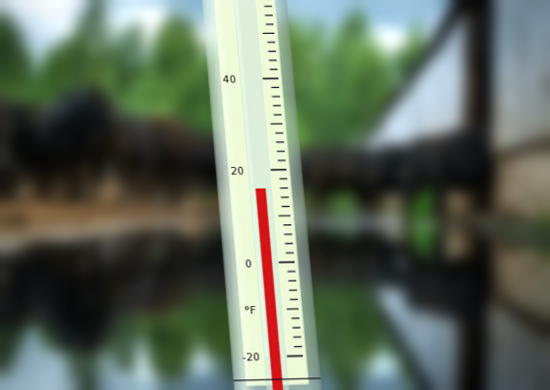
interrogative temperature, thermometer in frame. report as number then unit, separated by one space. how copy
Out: 16 °F
